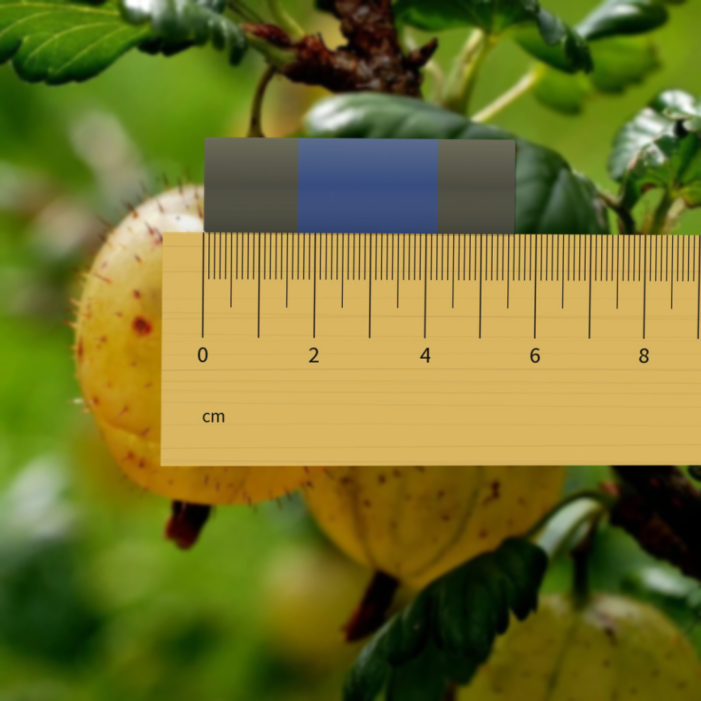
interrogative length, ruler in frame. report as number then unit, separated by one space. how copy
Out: 5.6 cm
